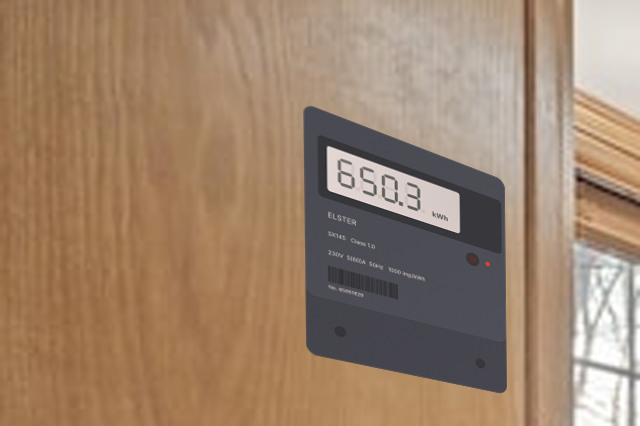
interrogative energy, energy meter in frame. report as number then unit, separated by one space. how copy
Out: 650.3 kWh
